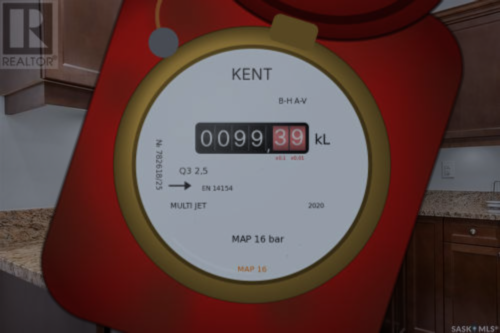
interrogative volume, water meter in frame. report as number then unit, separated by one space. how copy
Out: 99.39 kL
